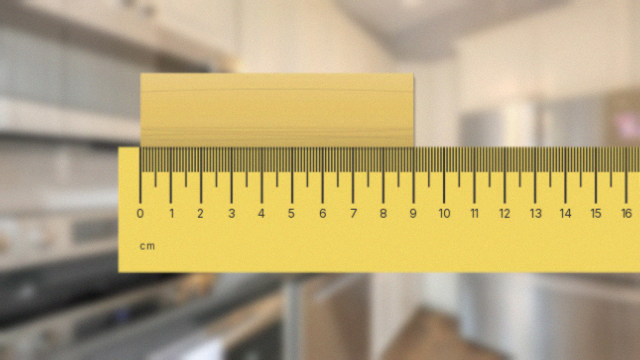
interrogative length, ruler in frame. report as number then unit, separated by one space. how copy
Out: 9 cm
